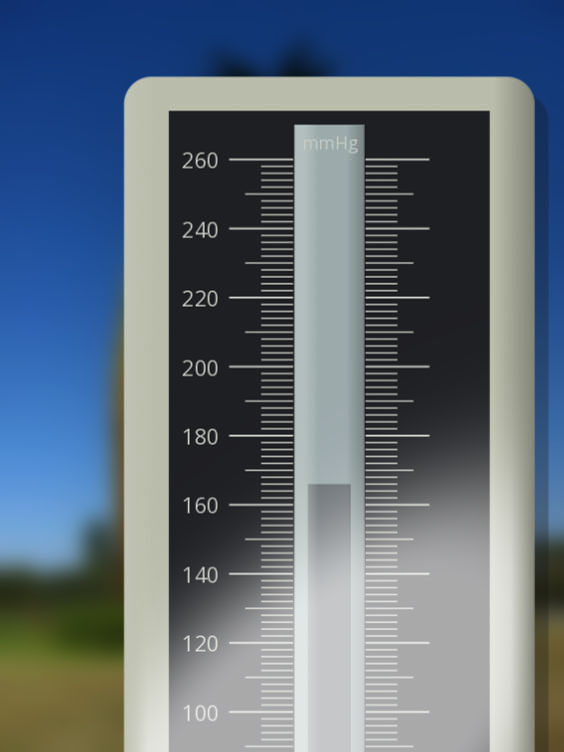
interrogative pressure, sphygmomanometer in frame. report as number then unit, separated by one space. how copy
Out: 166 mmHg
